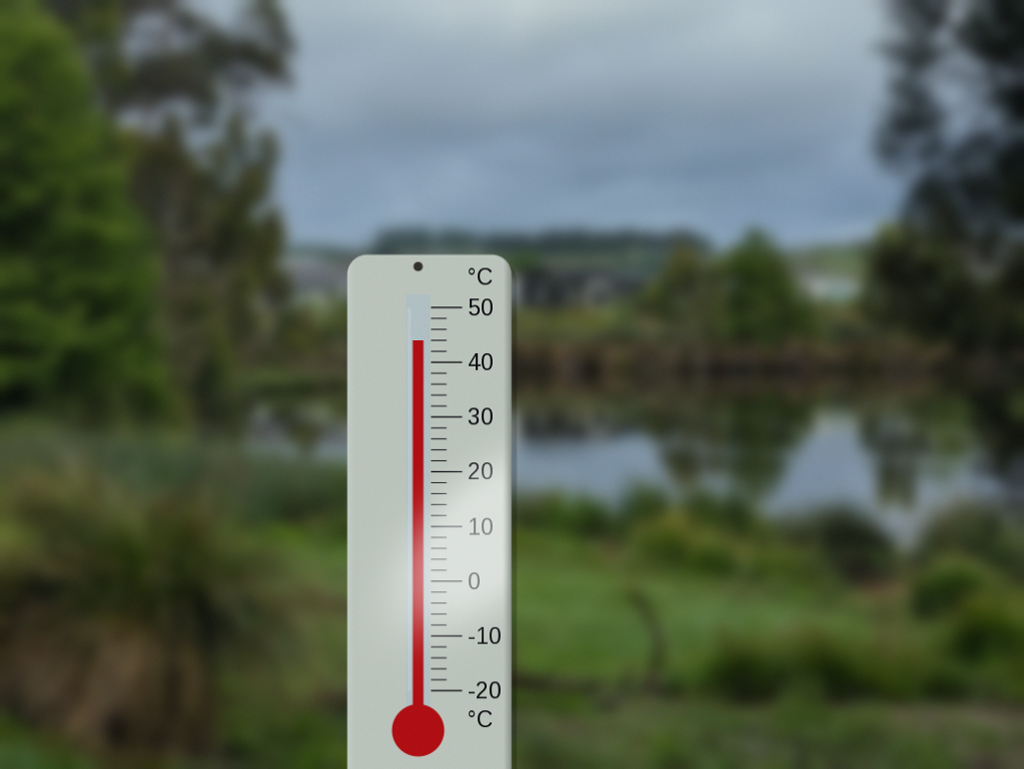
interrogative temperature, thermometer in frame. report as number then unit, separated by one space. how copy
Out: 44 °C
